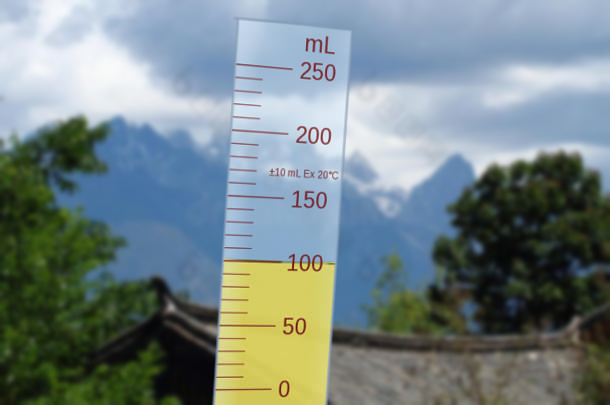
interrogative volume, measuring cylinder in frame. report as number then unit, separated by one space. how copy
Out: 100 mL
